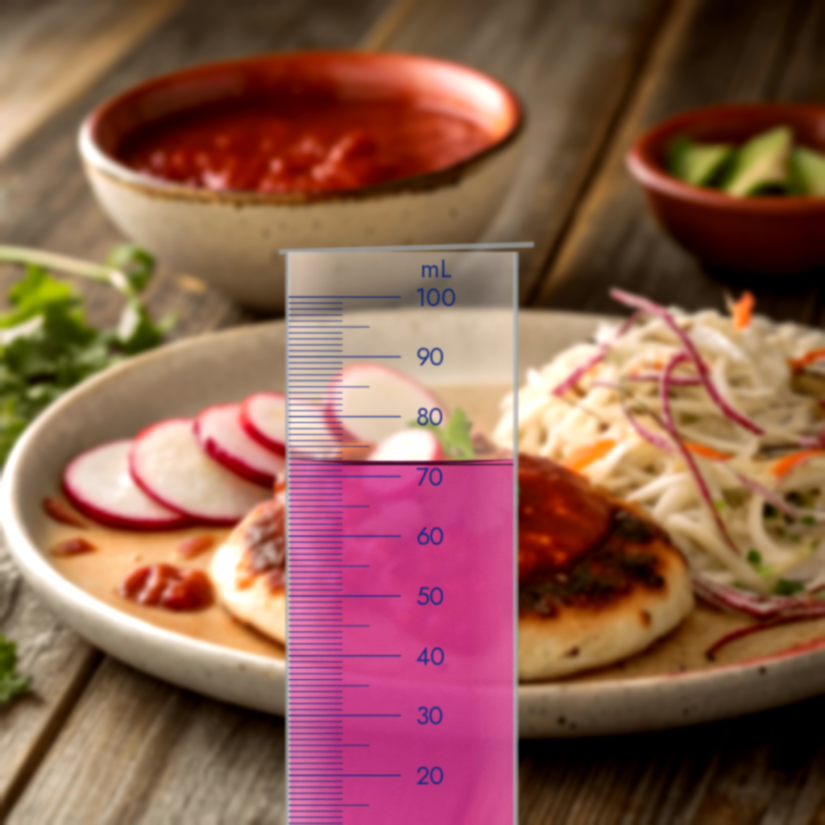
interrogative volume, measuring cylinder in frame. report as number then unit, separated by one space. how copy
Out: 72 mL
